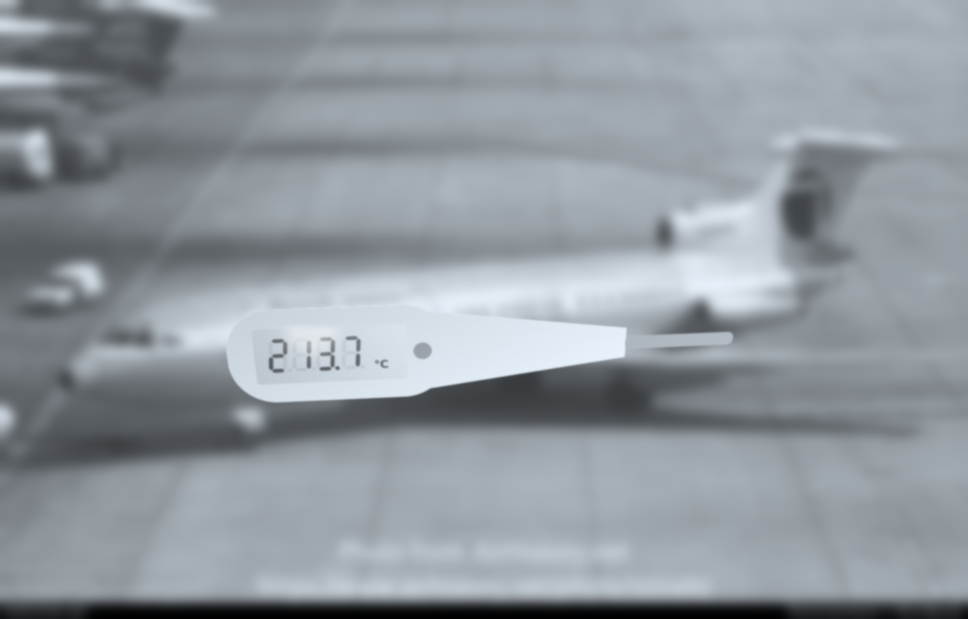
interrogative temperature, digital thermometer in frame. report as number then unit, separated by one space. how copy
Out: 213.7 °C
